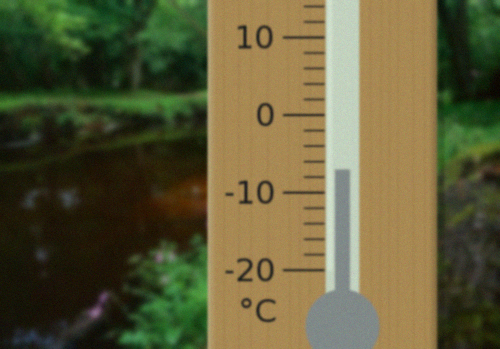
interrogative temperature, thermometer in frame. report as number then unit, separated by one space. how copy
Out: -7 °C
